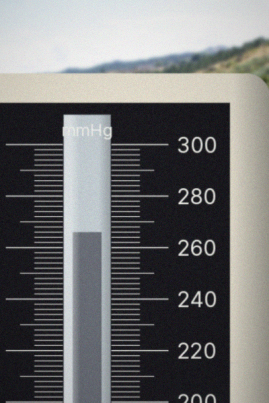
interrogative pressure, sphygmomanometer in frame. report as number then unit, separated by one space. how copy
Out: 266 mmHg
